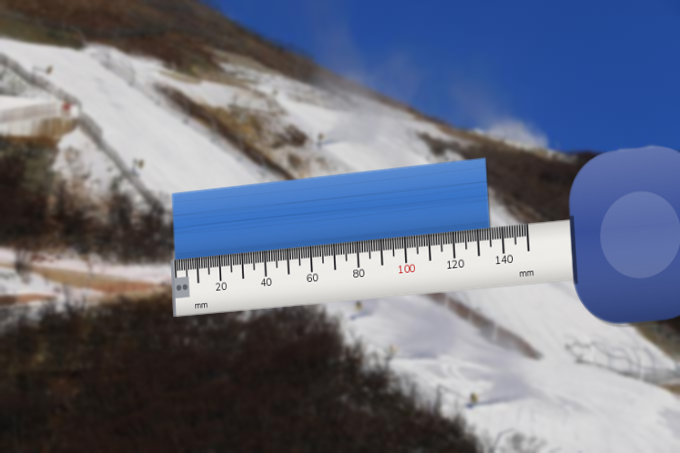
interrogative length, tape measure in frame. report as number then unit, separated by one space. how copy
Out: 135 mm
